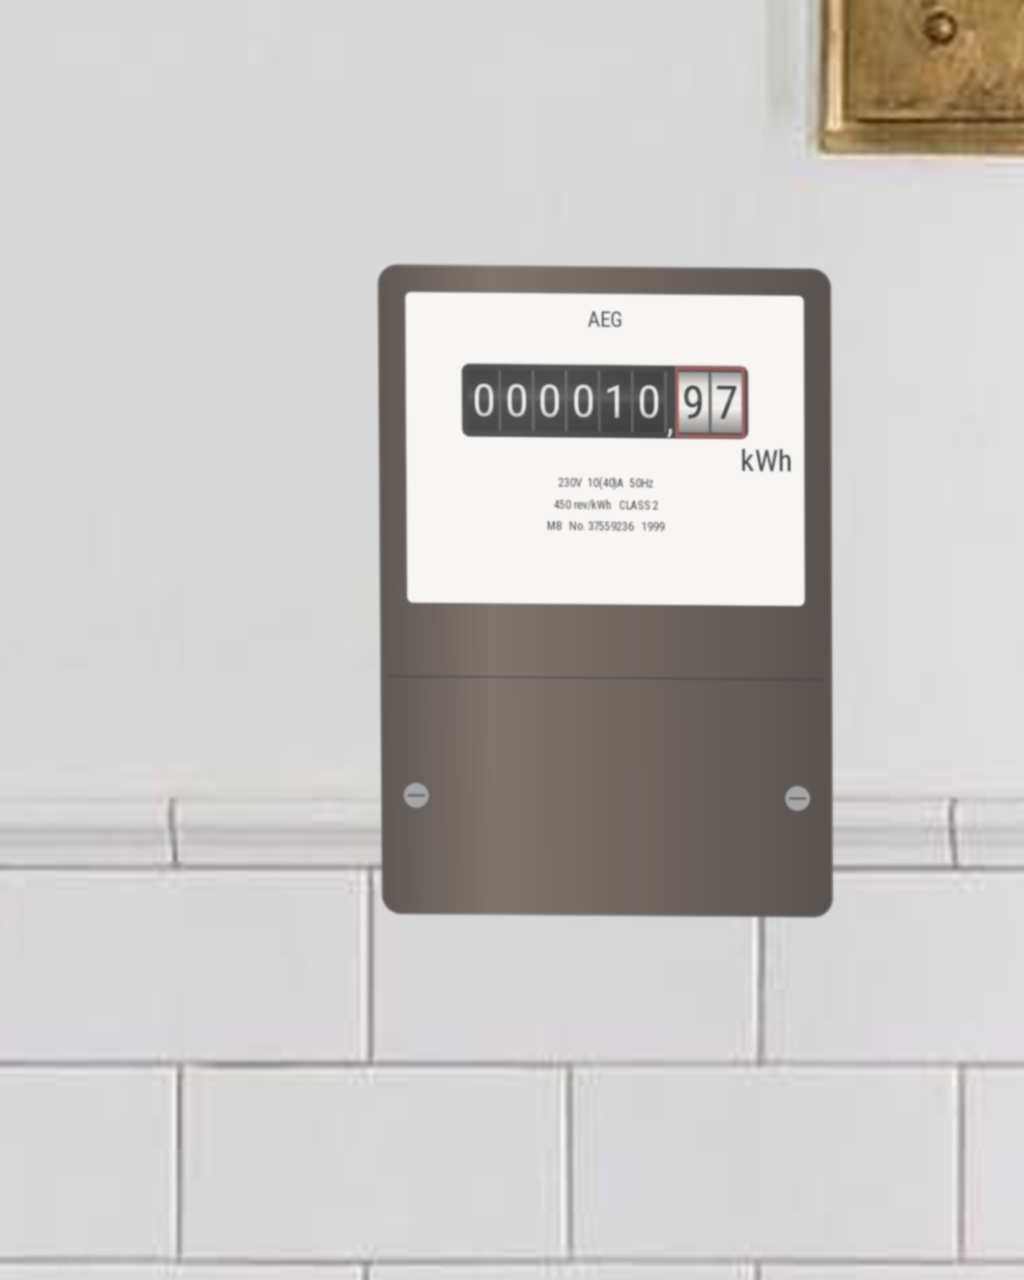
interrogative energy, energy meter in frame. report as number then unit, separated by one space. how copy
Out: 10.97 kWh
